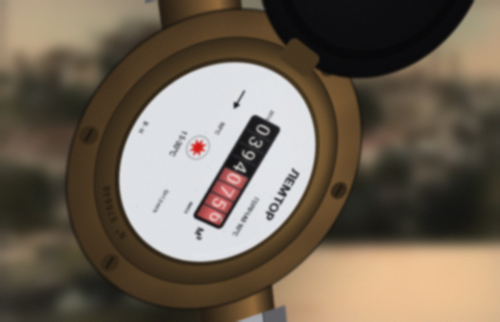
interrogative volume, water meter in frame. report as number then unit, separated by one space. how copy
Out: 394.0756 m³
